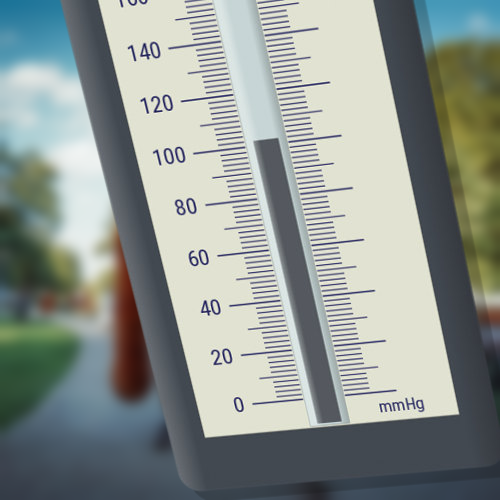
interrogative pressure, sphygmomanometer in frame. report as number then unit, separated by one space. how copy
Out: 102 mmHg
